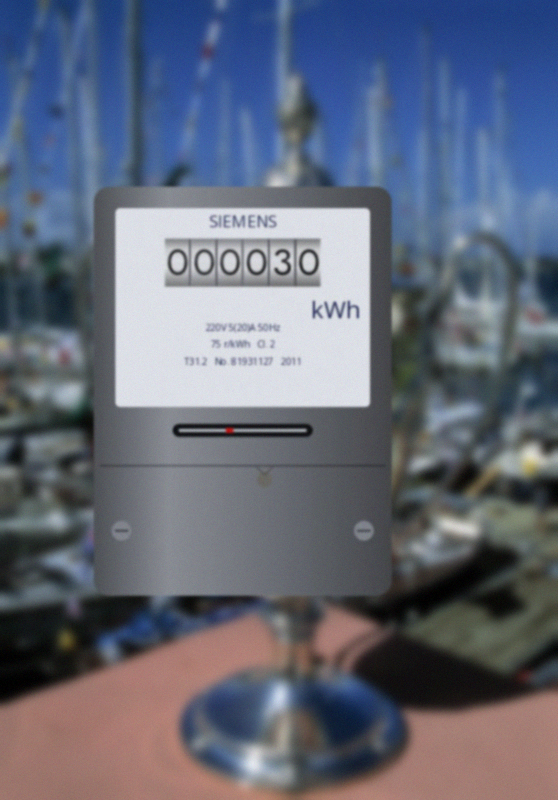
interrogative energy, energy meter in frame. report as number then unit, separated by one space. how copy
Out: 30 kWh
